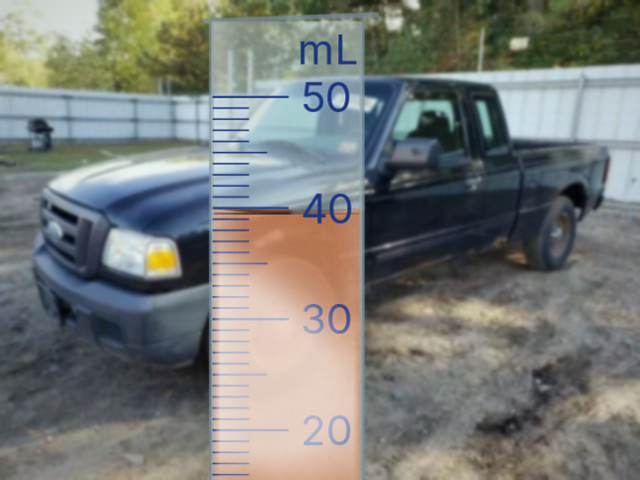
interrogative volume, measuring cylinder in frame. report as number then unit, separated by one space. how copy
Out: 39.5 mL
